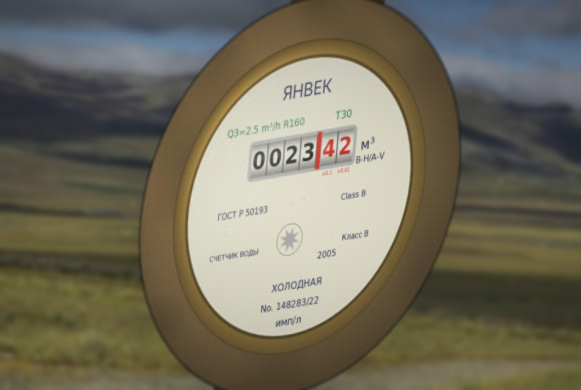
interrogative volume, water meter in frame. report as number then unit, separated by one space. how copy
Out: 23.42 m³
